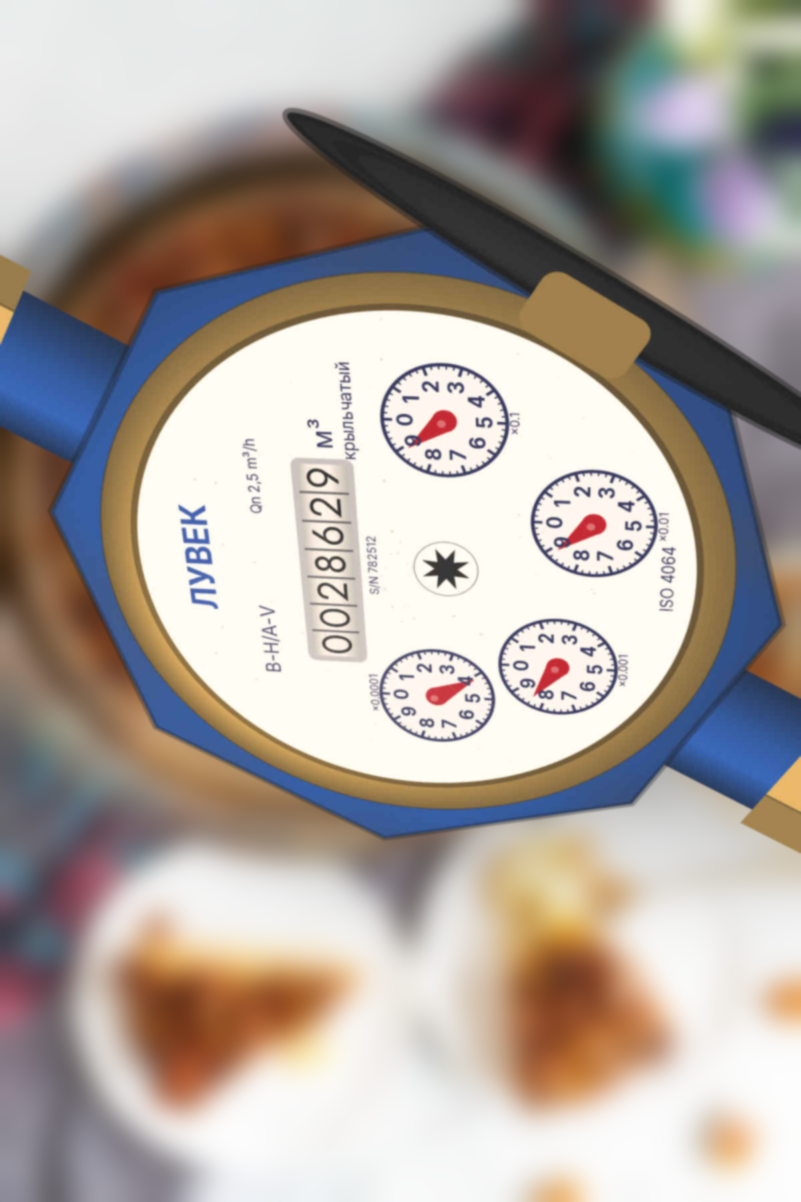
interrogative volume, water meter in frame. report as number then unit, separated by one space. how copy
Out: 28629.8884 m³
